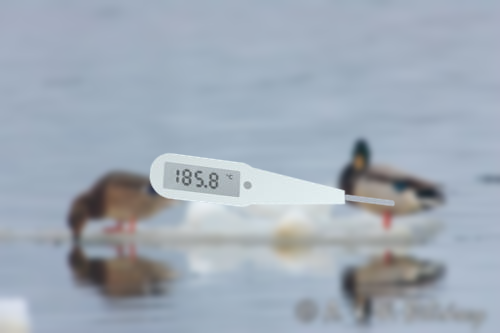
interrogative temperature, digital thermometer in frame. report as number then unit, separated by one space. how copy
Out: 185.8 °C
